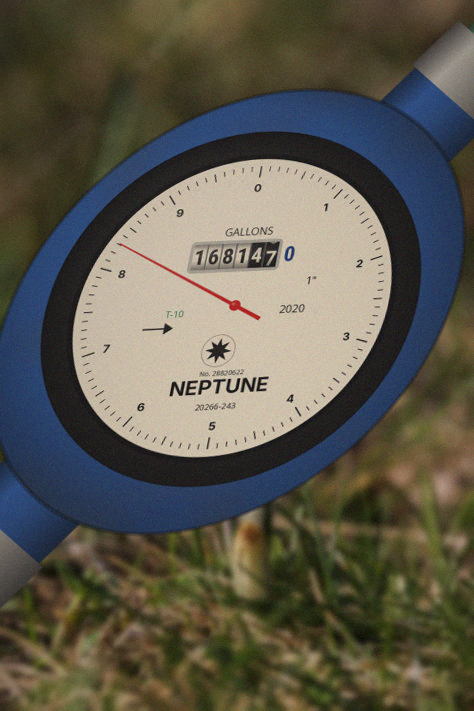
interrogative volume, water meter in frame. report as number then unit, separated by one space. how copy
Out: 1681468.3 gal
